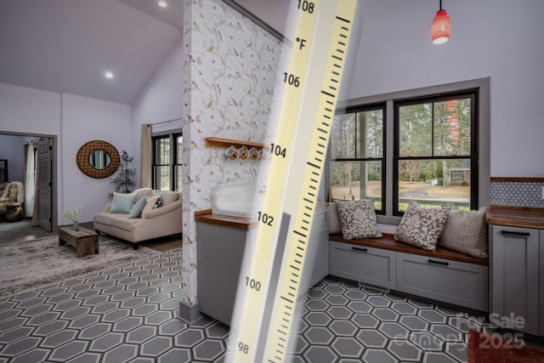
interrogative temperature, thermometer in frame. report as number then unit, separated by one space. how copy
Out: 102.4 °F
